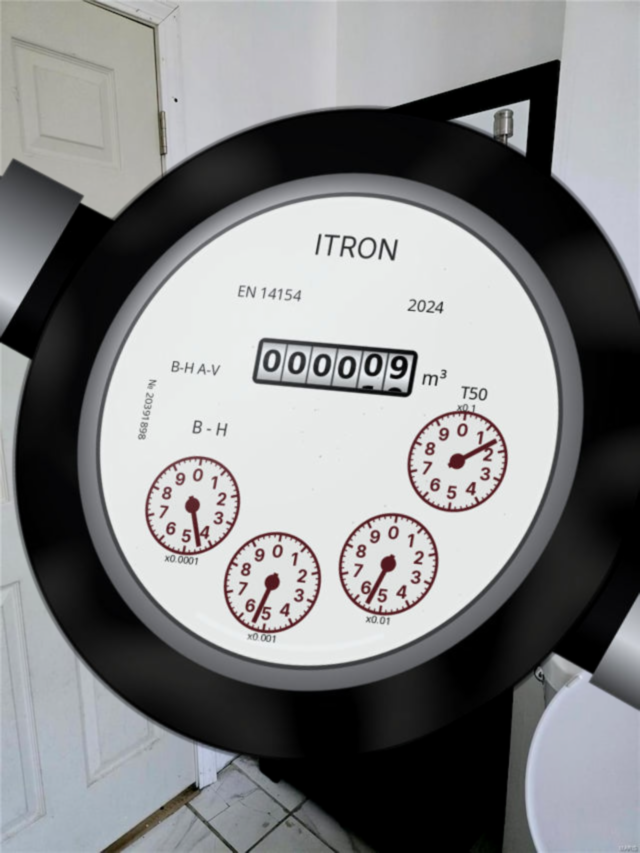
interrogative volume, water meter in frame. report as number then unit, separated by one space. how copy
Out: 9.1554 m³
